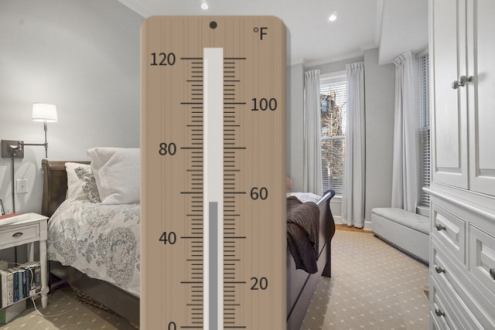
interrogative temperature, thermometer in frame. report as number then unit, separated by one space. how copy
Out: 56 °F
